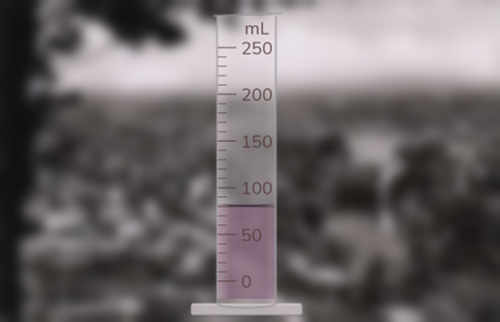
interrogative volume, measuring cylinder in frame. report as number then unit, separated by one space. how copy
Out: 80 mL
